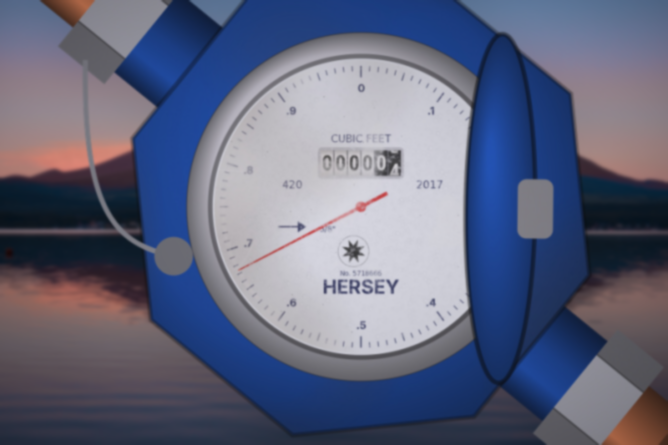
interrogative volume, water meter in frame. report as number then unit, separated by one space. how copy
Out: 3.67 ft³
